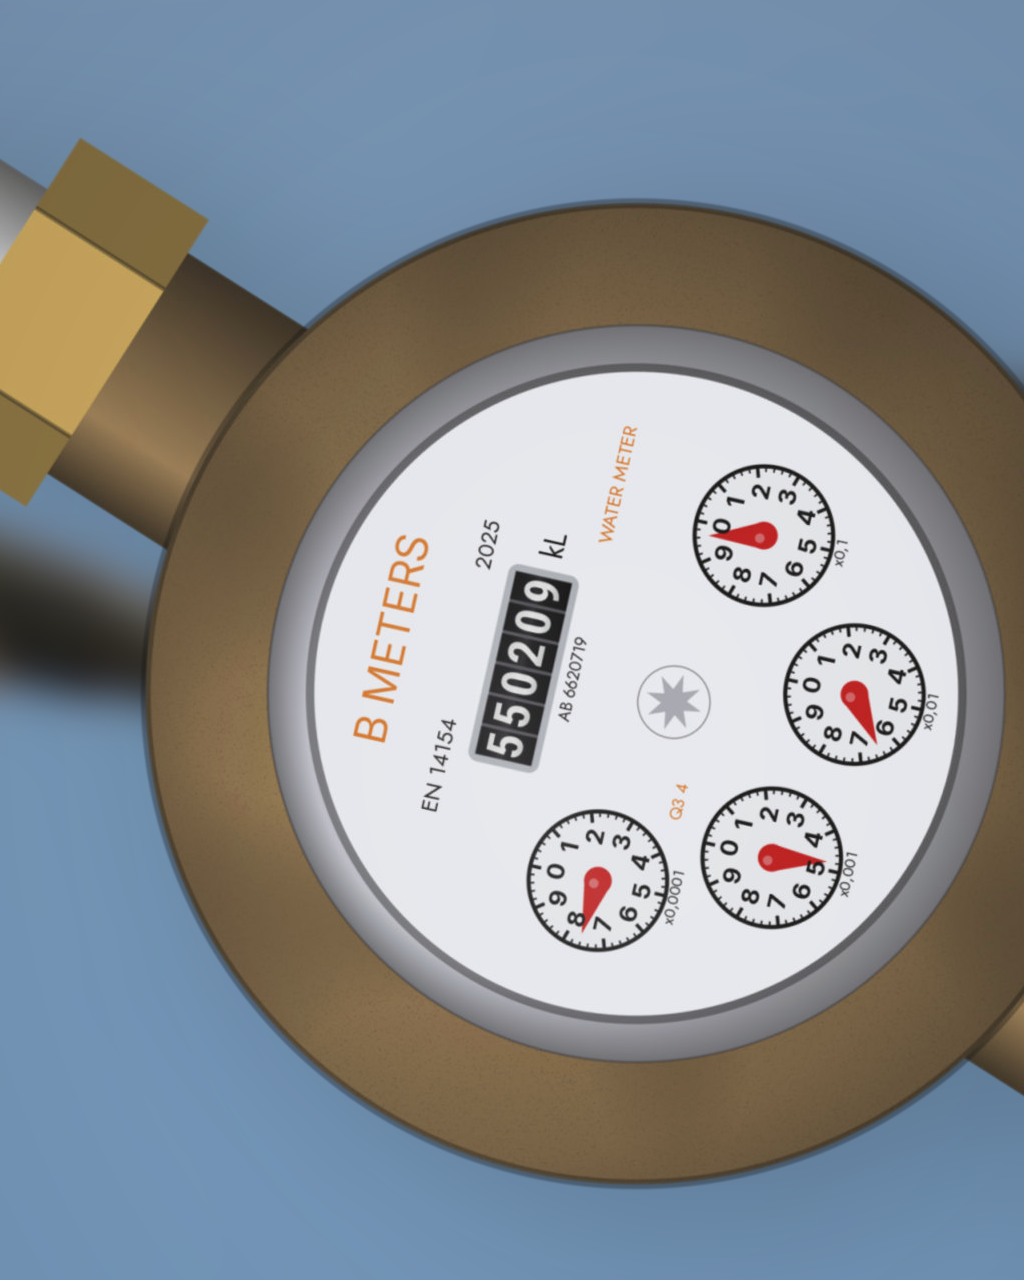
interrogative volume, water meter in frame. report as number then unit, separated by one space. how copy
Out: 550208.9647 kL
